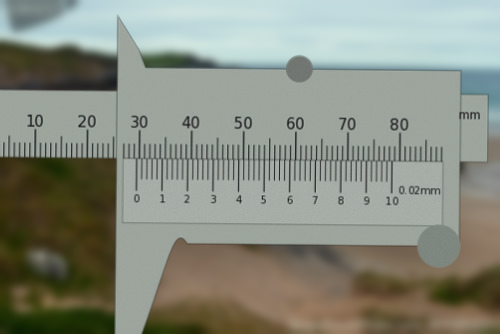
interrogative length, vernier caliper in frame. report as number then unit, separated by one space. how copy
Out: 29.5 mm
